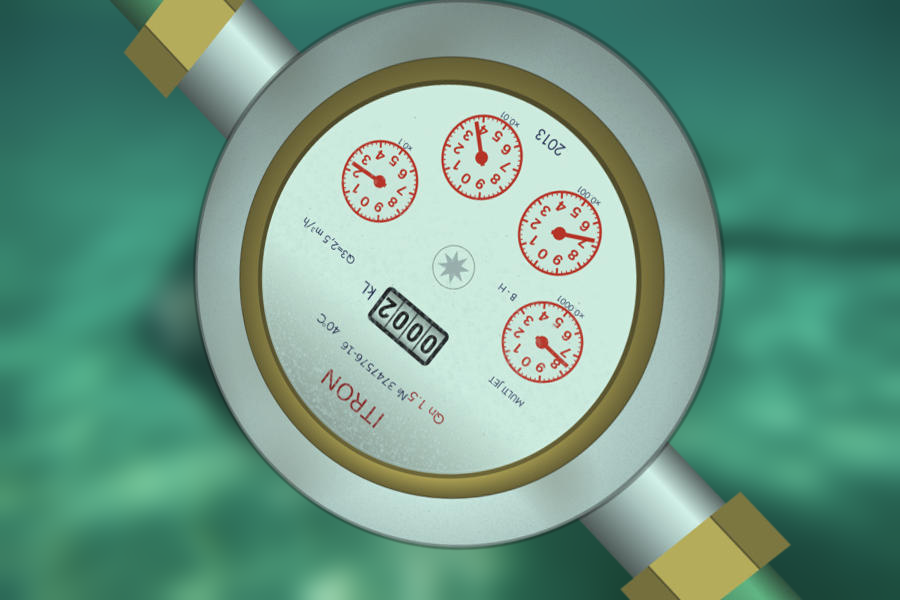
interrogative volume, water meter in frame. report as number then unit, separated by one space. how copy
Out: 2.2367 kL
